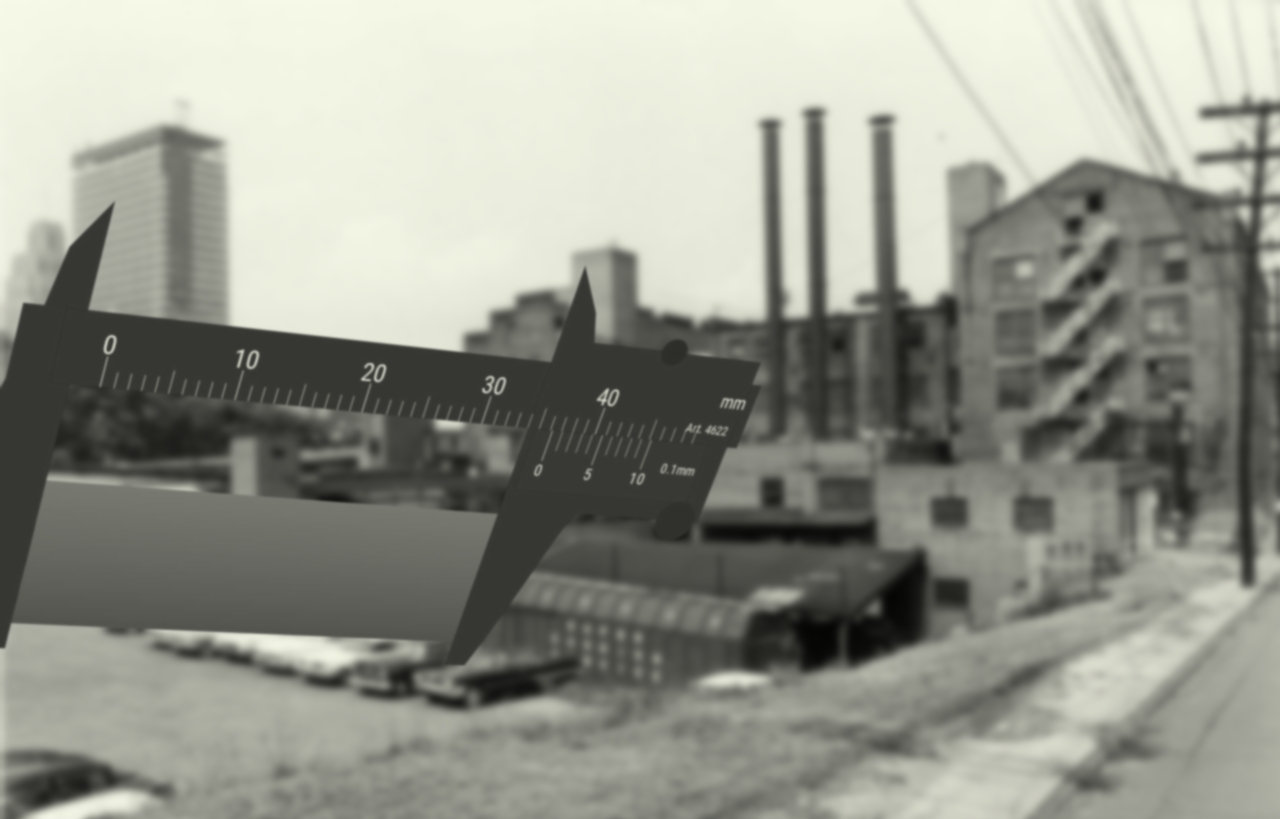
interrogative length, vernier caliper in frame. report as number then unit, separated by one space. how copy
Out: 36.2 mm
